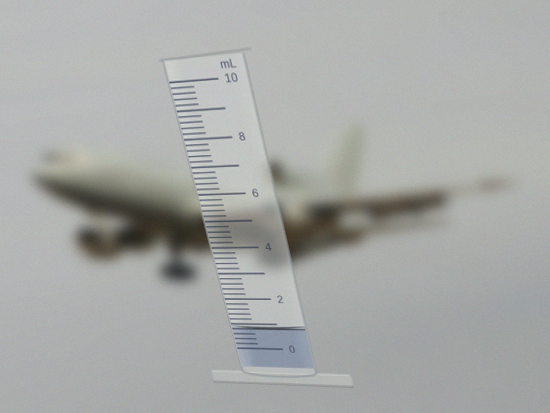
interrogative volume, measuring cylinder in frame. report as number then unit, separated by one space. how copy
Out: 0.8 mL
